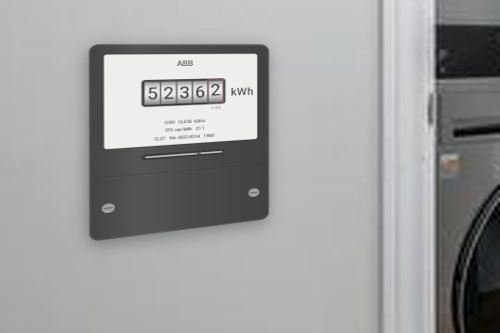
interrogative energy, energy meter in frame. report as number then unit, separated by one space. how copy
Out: 5236.2 kWh
